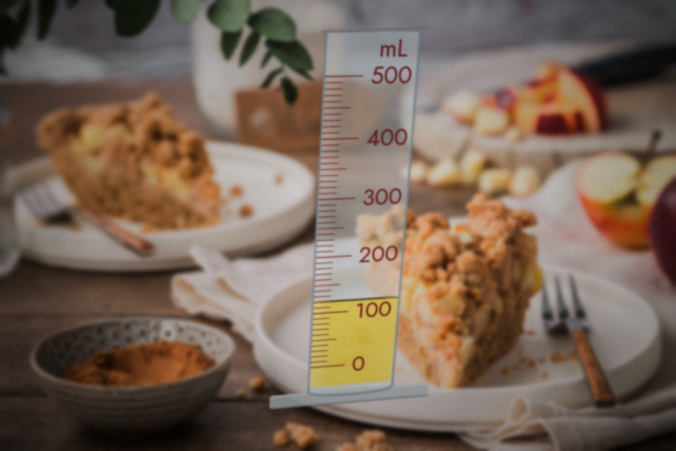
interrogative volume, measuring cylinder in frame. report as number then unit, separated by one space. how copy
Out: 120 mL
